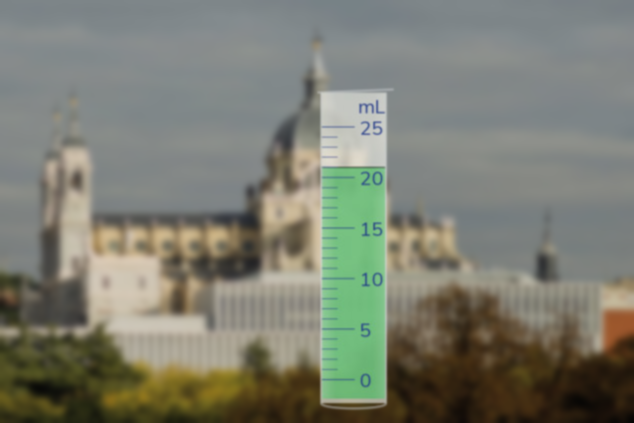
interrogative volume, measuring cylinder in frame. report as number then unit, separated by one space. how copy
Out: 21 mL
